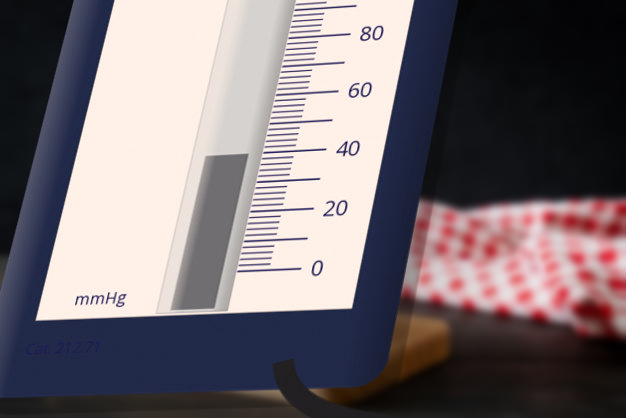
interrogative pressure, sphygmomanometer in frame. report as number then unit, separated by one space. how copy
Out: 40 mmHg
